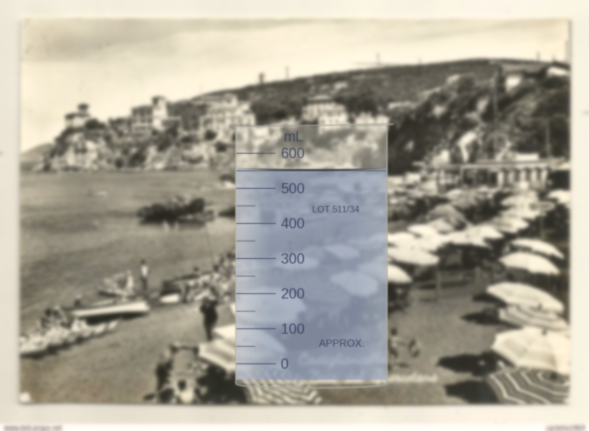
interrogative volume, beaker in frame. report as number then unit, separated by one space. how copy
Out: 550 mL
